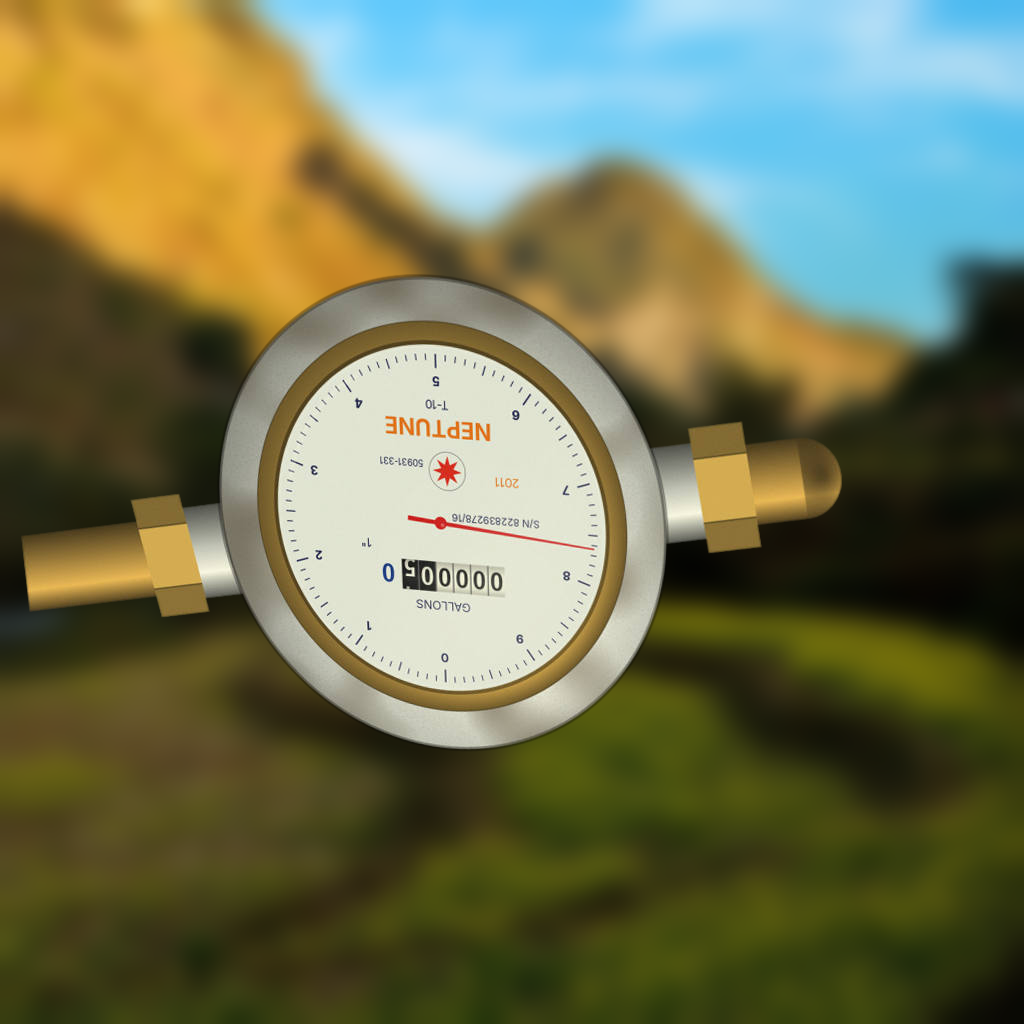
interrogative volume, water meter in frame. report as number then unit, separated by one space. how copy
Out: 47.6 gal
